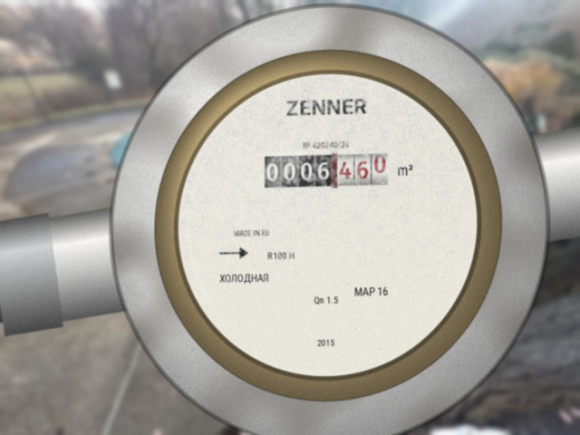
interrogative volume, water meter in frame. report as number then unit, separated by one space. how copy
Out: 6.460 m³
